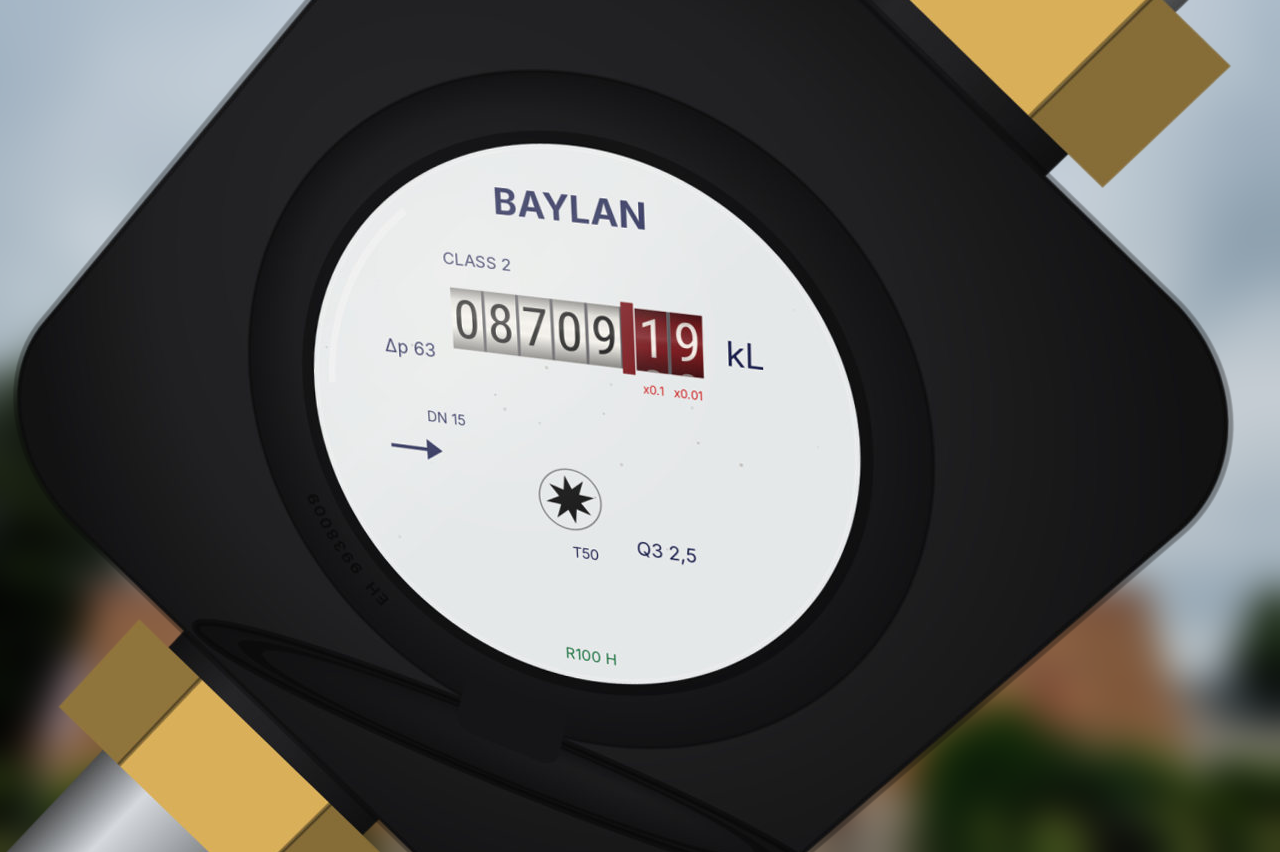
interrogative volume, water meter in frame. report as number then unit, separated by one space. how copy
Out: 8709.19 kL
